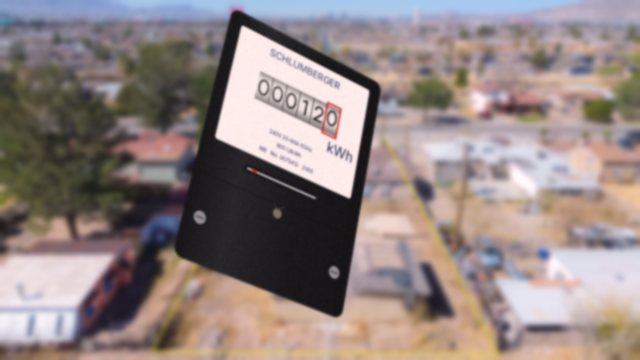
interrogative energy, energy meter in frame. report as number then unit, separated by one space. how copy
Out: 12.0 kWh
